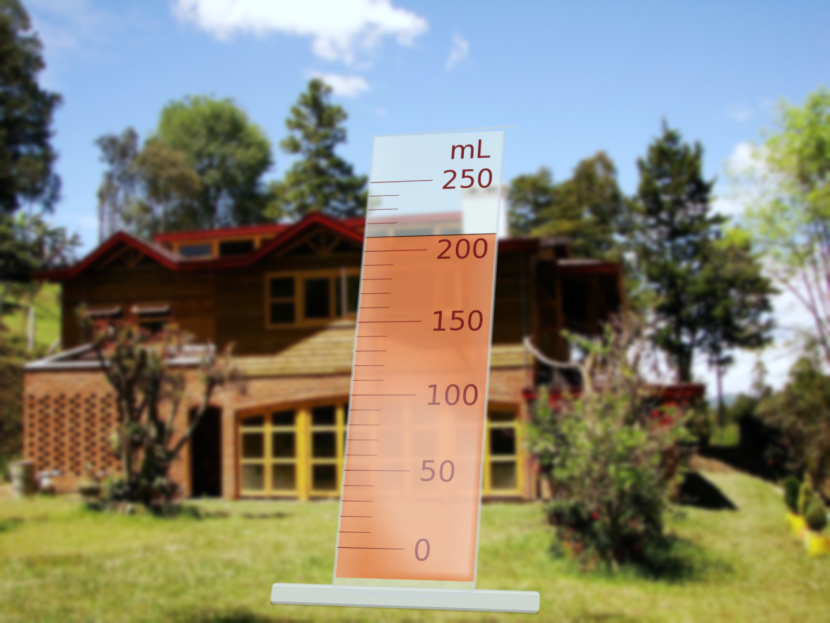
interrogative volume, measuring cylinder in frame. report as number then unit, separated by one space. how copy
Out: 210 mL
